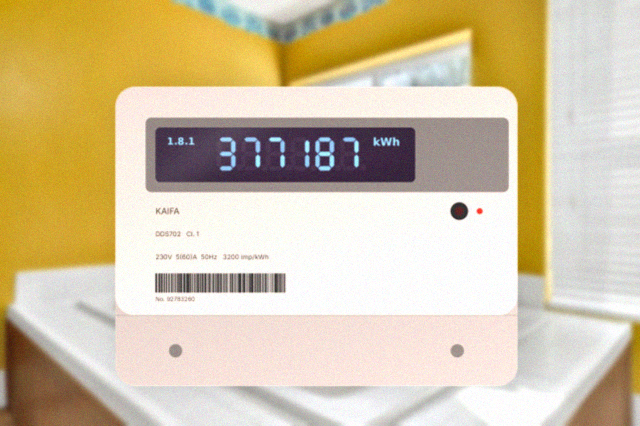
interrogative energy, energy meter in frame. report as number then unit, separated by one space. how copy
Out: 377187 kWh
